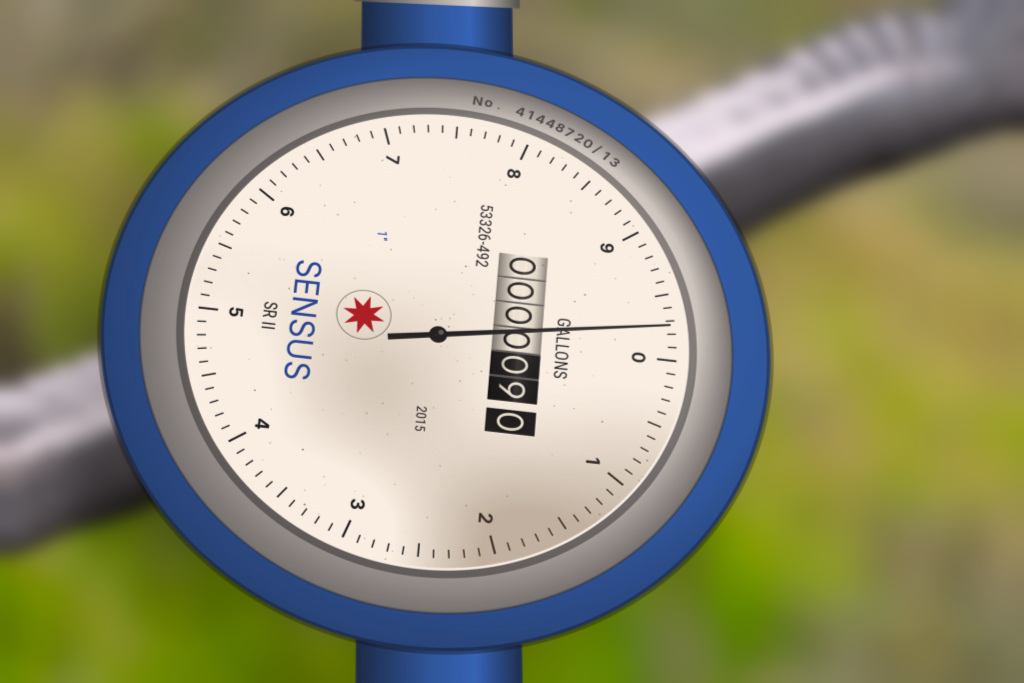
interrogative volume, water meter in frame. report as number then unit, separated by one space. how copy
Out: 89.7 gal
